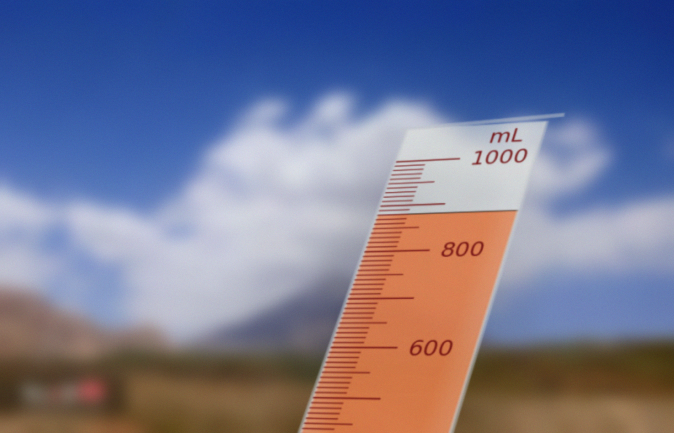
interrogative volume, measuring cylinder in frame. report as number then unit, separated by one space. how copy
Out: 880 mL
